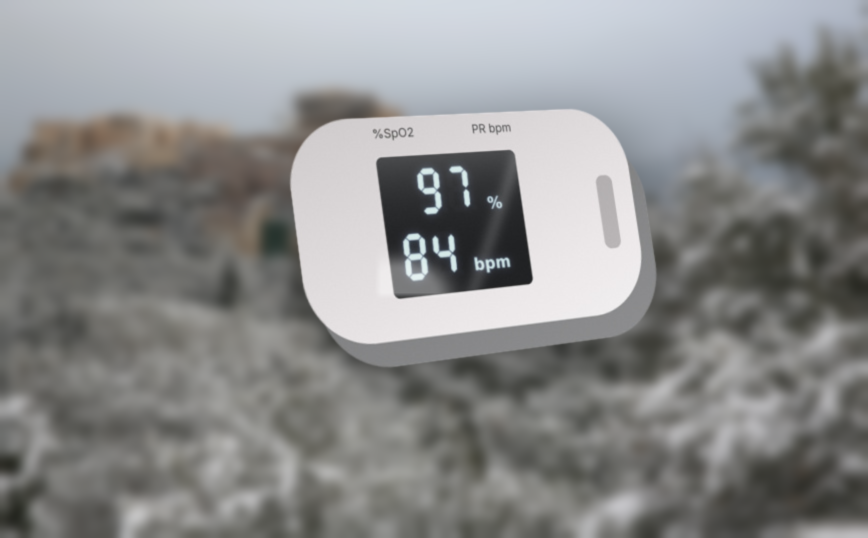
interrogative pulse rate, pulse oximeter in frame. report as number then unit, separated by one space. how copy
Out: 84 bpm
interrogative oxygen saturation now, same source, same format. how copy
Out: 97 %
